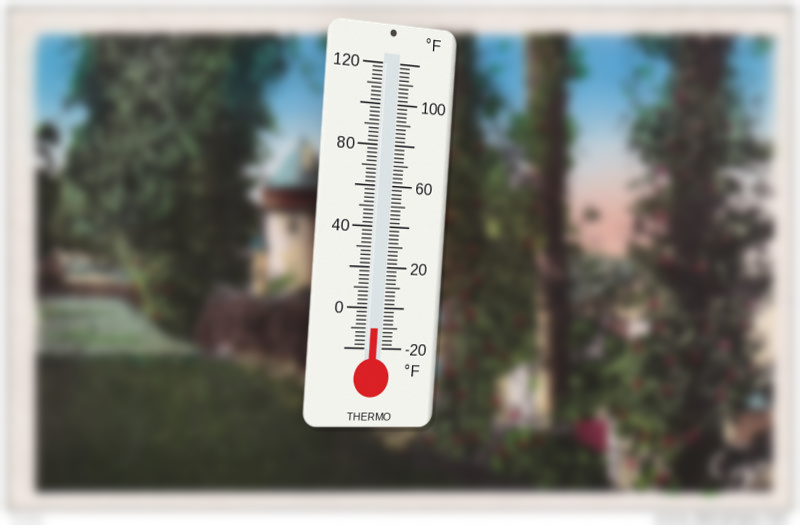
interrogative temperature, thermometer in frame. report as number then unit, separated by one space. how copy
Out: -10 °F
